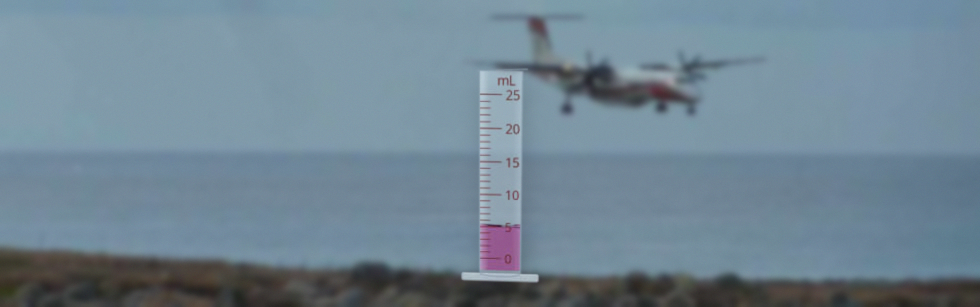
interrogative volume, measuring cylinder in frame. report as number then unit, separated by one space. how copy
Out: 5 mL
